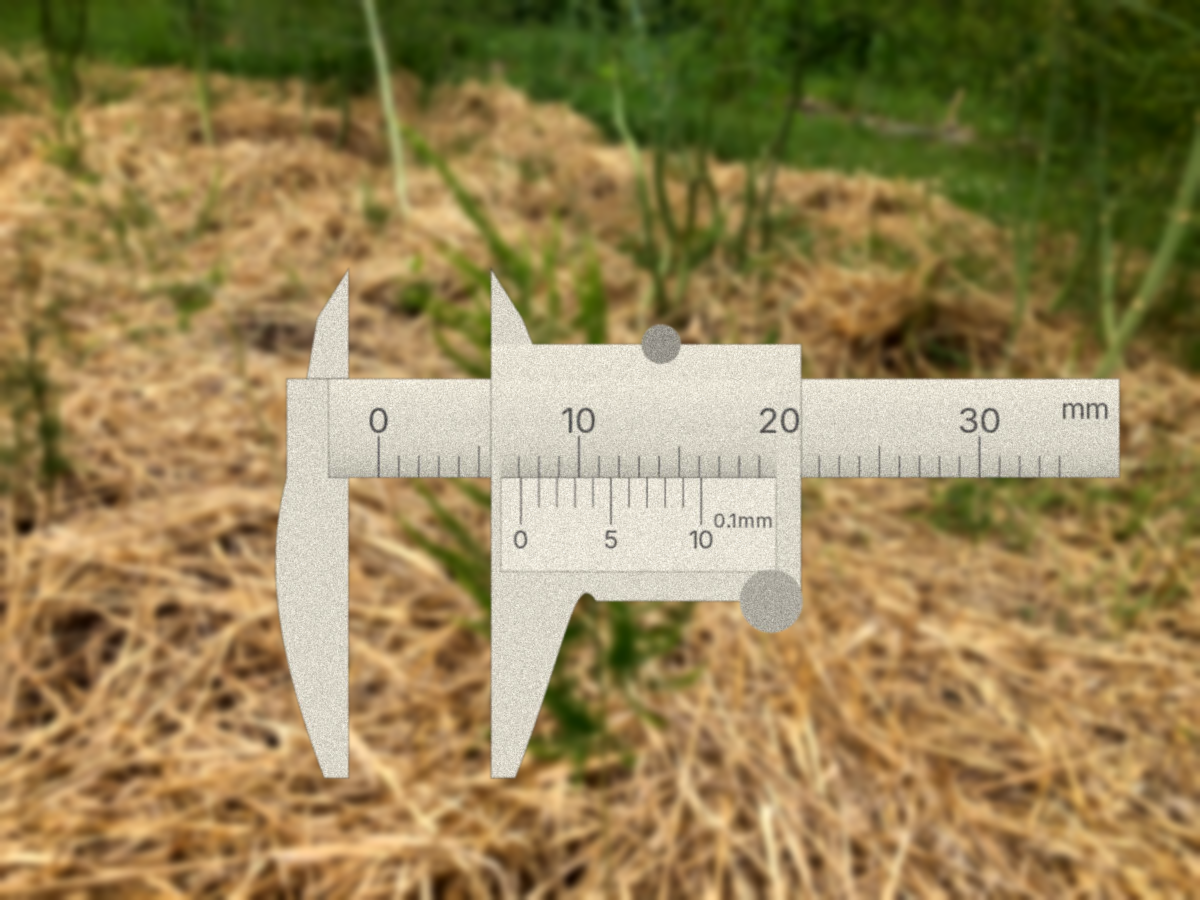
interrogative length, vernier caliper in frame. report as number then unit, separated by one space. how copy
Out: 7.1 mm
